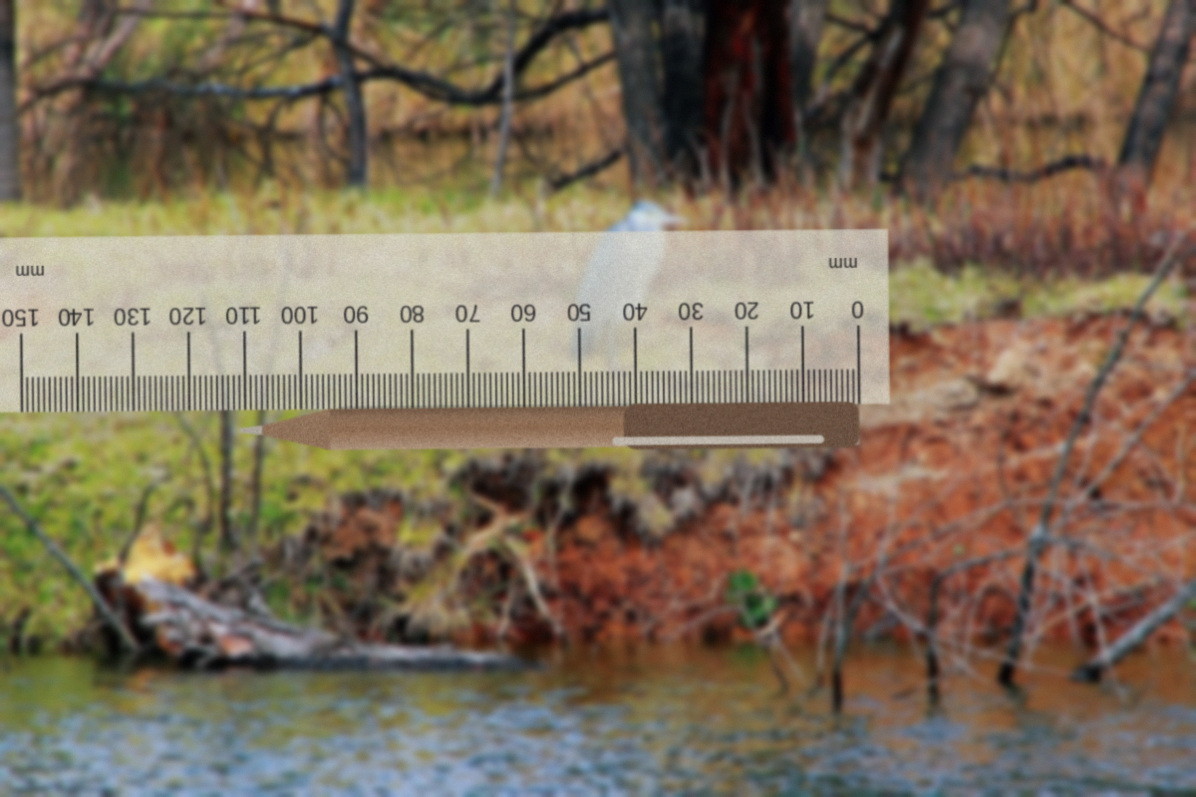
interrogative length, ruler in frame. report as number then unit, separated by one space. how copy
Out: 111 mm
